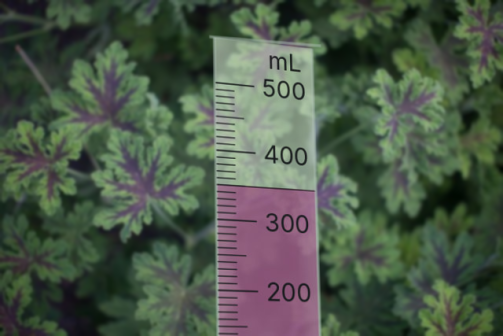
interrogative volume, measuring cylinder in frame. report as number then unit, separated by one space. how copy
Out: 350 mL
